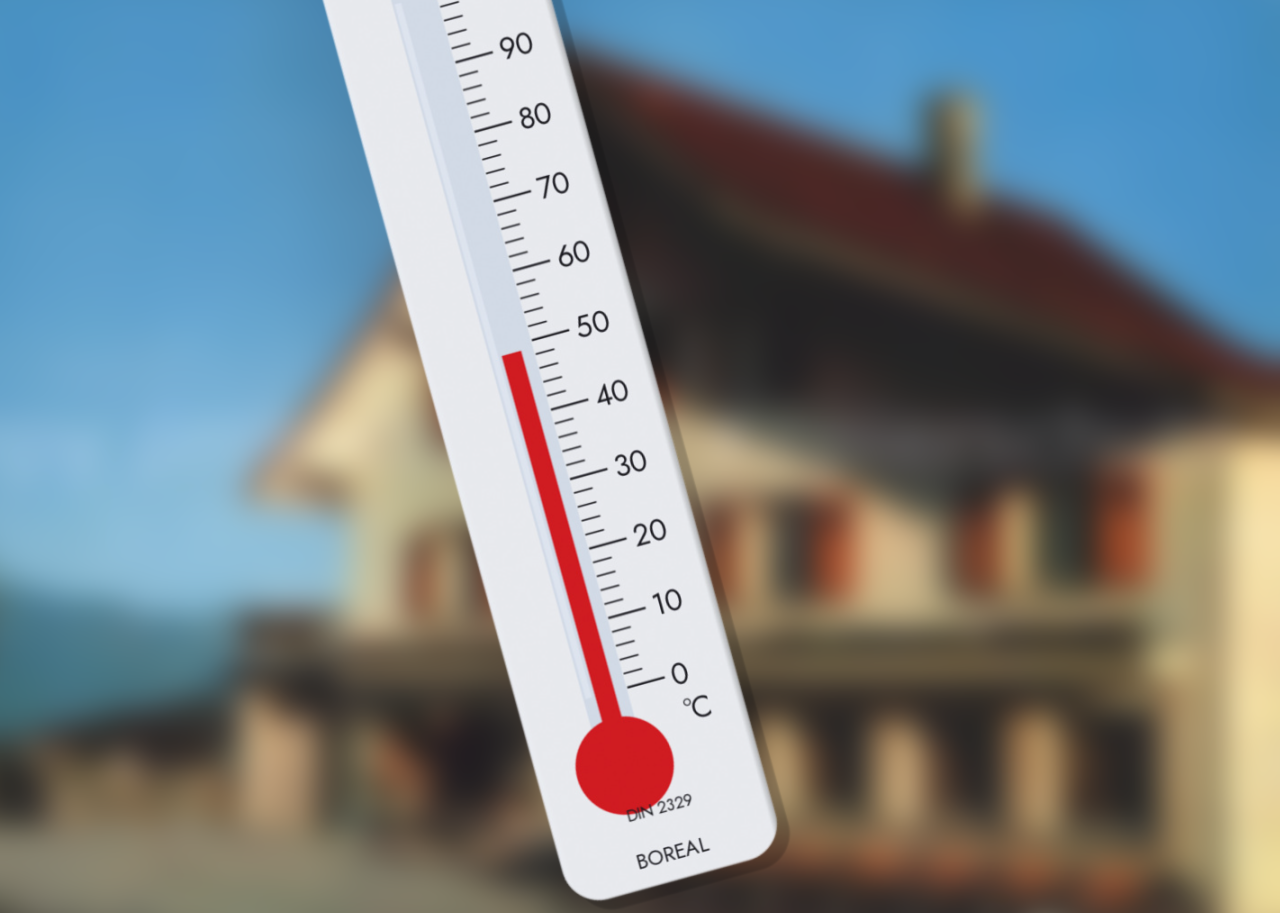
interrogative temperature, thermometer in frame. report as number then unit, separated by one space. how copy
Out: 49 °C
